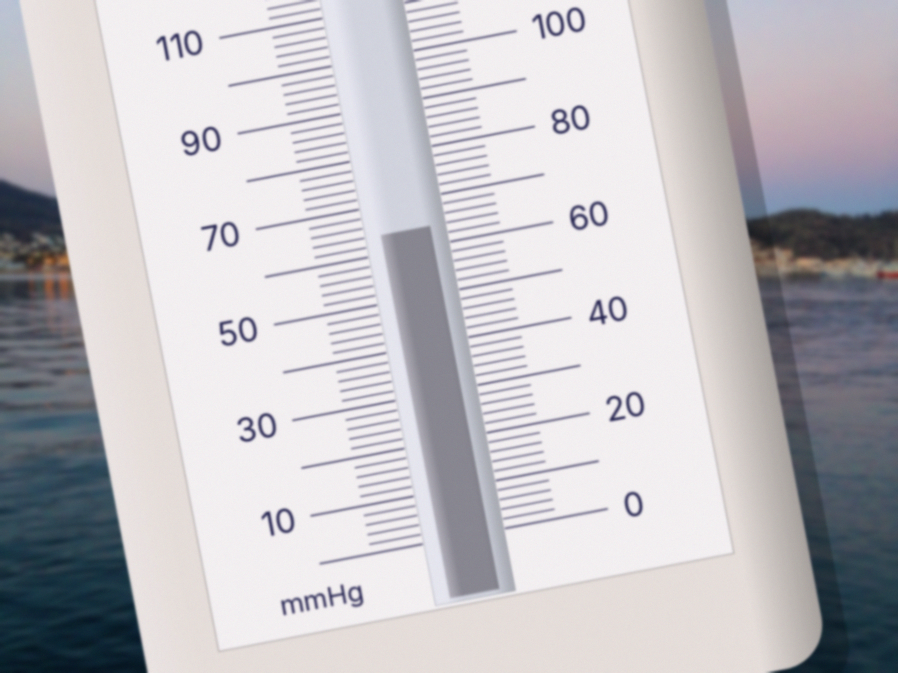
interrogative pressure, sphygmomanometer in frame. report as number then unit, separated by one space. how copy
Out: 64 mmHg
